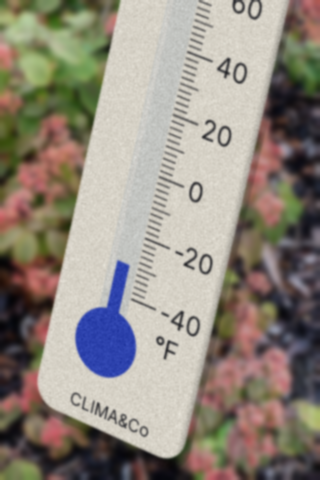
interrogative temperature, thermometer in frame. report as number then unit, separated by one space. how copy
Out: -30 °F
